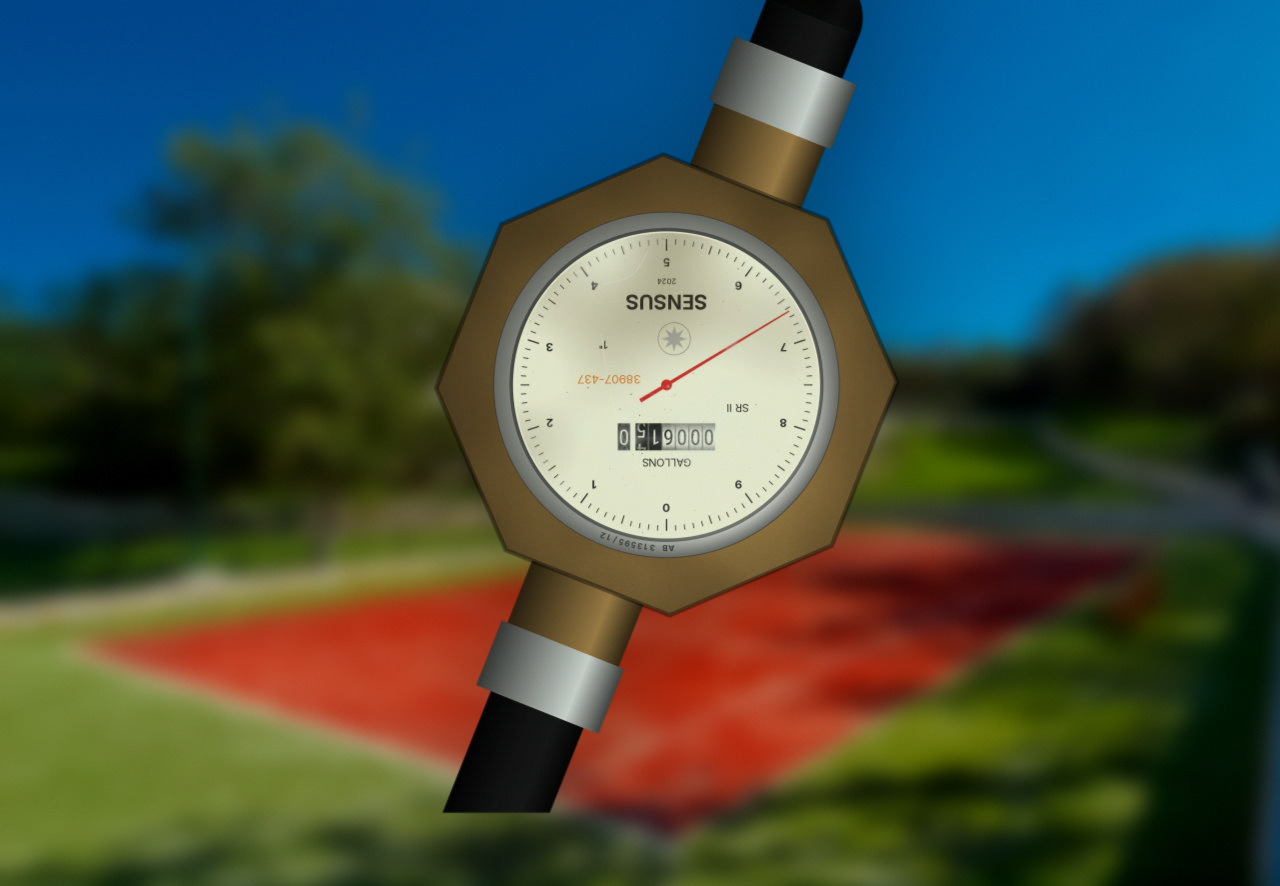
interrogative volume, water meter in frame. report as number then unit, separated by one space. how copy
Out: 6146.6 gal
